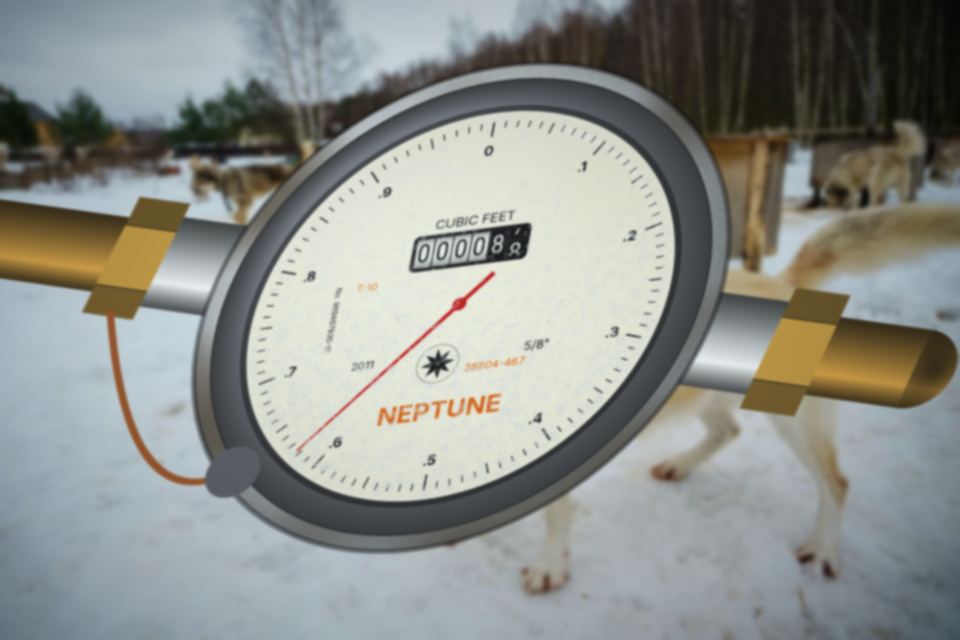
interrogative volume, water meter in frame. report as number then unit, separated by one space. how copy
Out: 87.62 ft³
